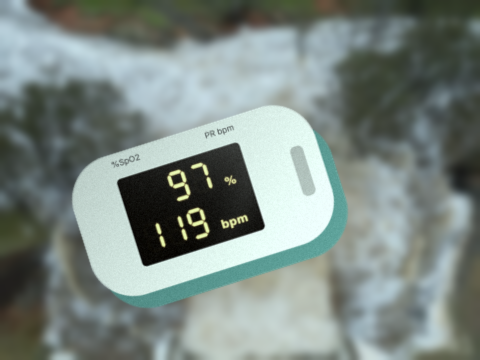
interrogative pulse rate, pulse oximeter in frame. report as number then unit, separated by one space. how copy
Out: 119 bpm
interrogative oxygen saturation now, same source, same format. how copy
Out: 97 %
